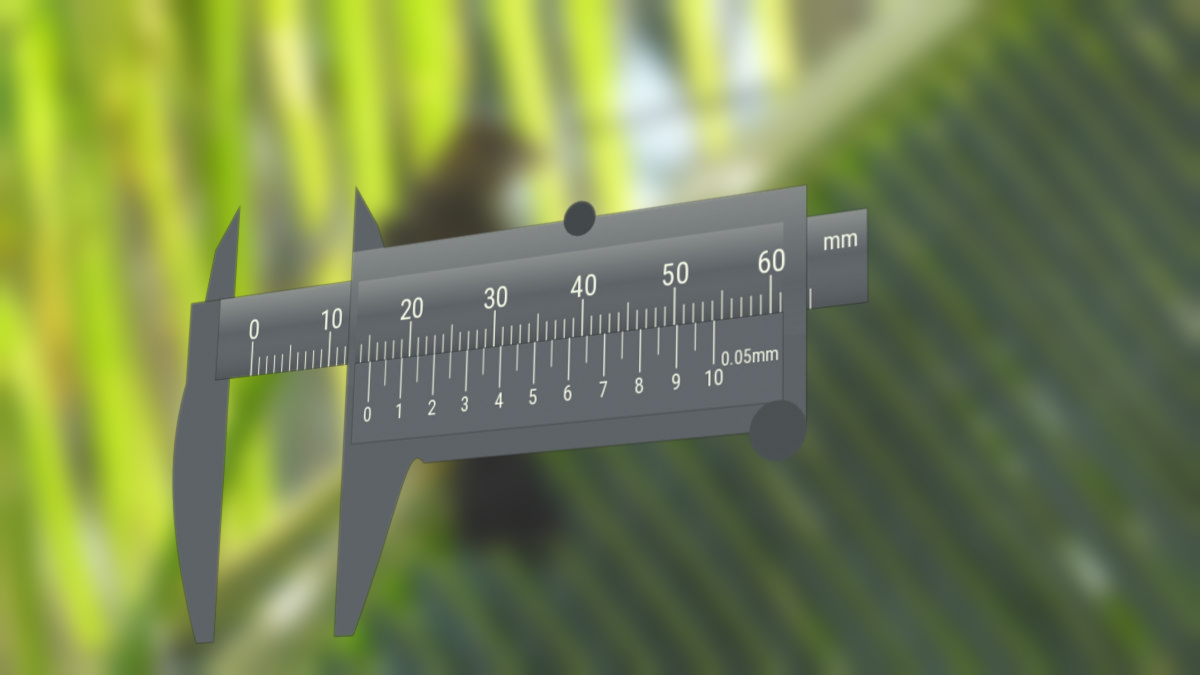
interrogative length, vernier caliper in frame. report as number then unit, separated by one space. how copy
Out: 15.2 mm
